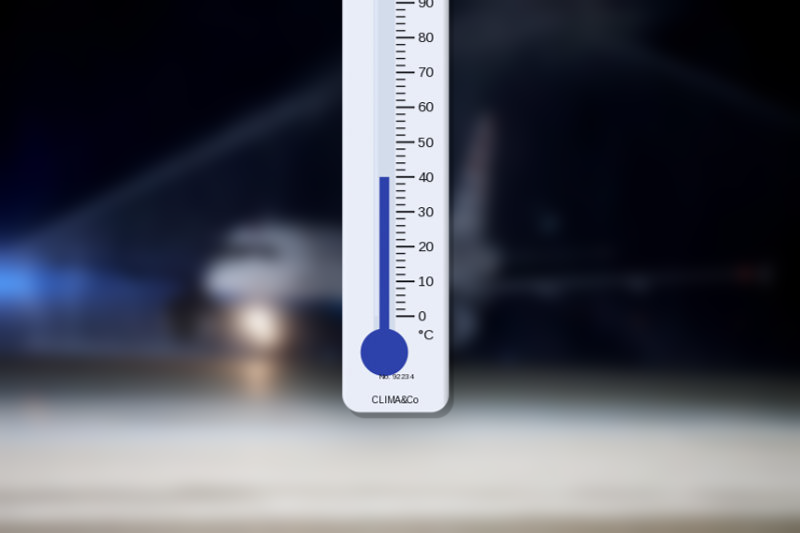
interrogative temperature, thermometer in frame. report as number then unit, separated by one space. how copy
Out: 40 °C
